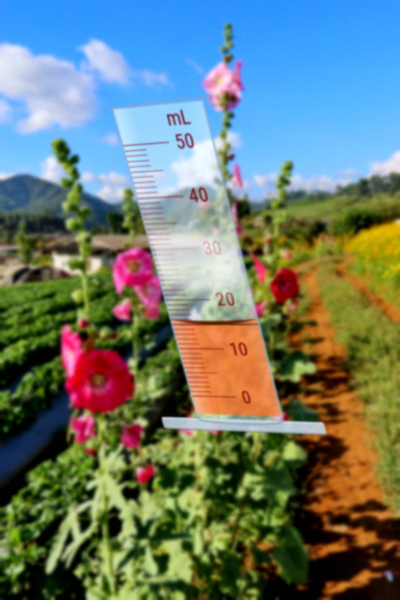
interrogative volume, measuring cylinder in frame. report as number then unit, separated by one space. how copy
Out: 15 mL
